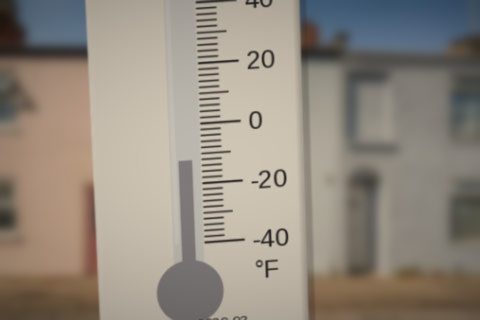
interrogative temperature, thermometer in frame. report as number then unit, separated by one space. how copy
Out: -12 °F
